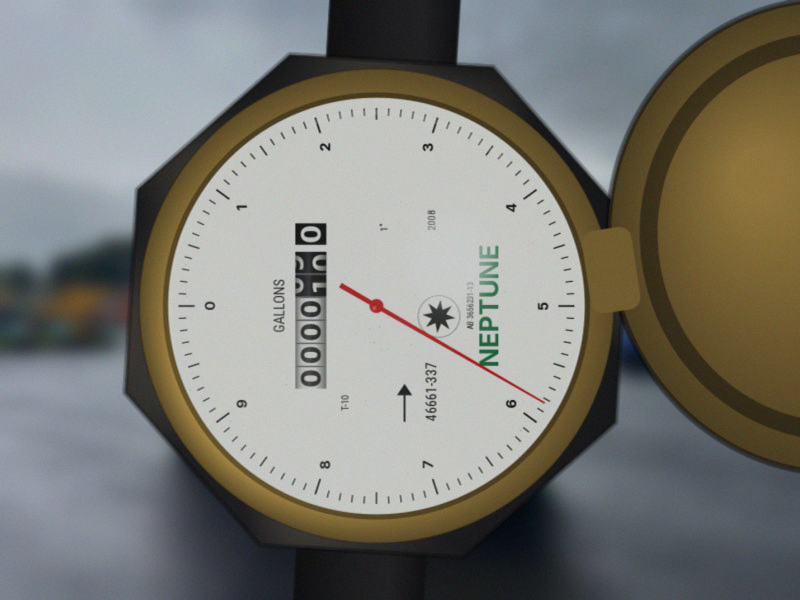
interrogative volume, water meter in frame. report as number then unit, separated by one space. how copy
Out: 95.8 gal
